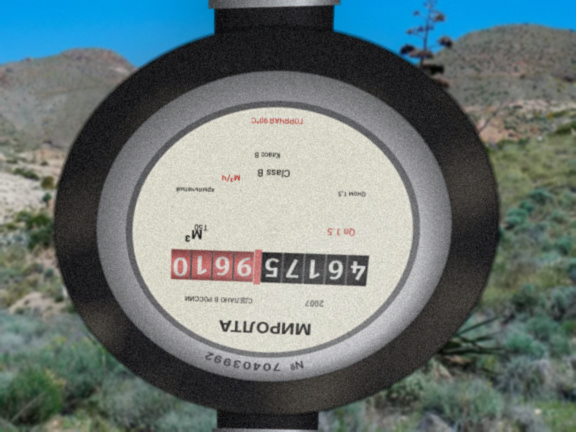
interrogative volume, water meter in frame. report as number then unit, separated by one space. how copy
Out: 46175.9610 m³
